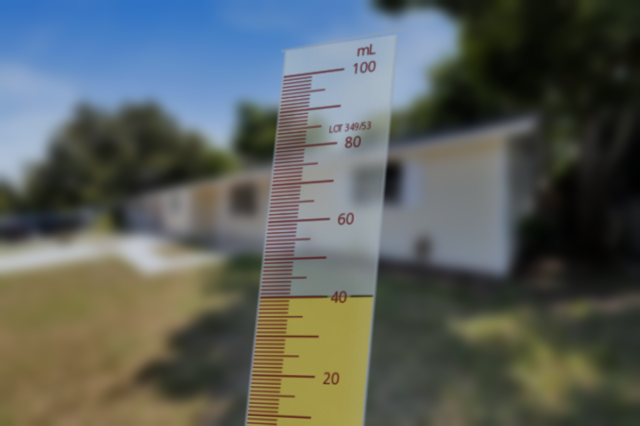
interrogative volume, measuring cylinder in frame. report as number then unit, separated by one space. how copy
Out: 40 mL
